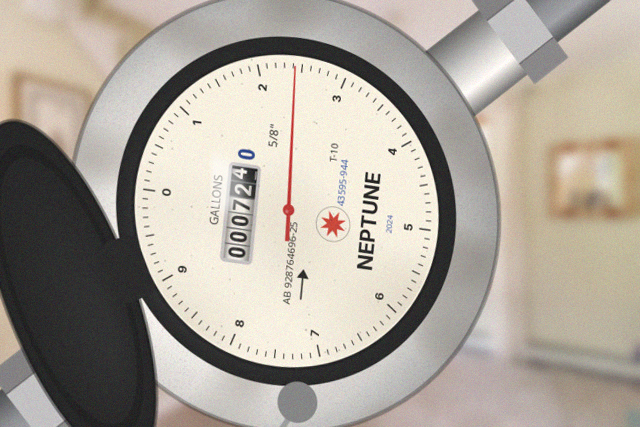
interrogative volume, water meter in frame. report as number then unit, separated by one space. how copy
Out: 7242.4 gal
